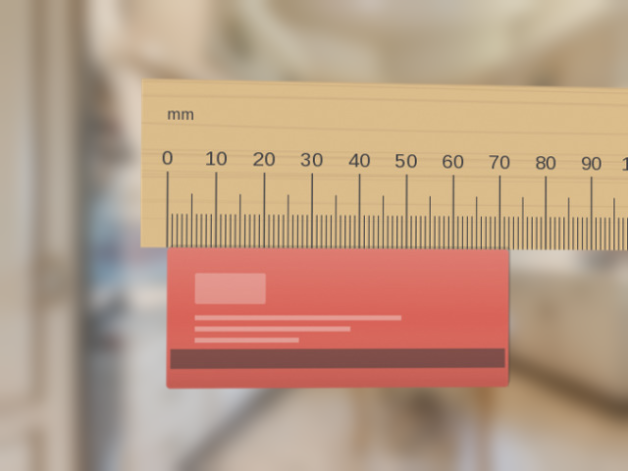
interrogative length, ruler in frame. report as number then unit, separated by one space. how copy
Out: 72 mm
